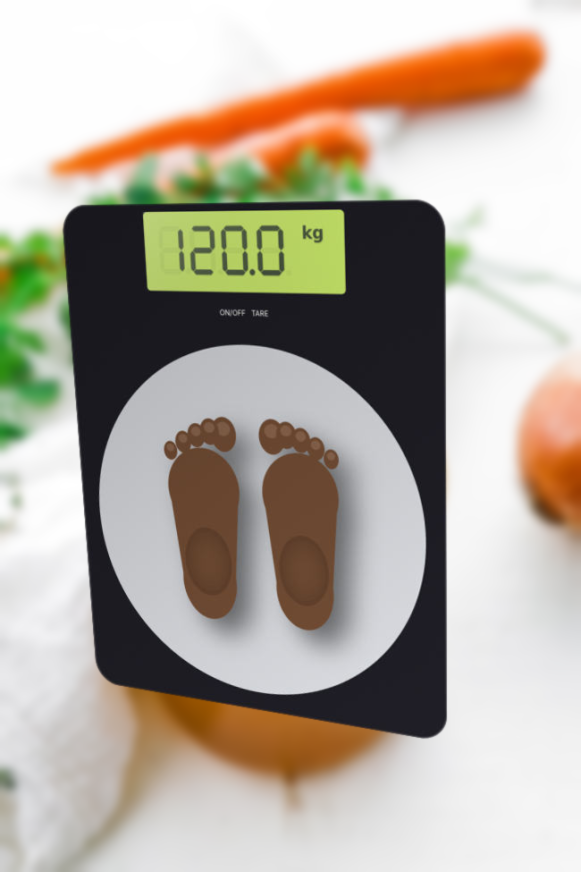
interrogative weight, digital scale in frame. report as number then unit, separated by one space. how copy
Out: 120.0 kg
